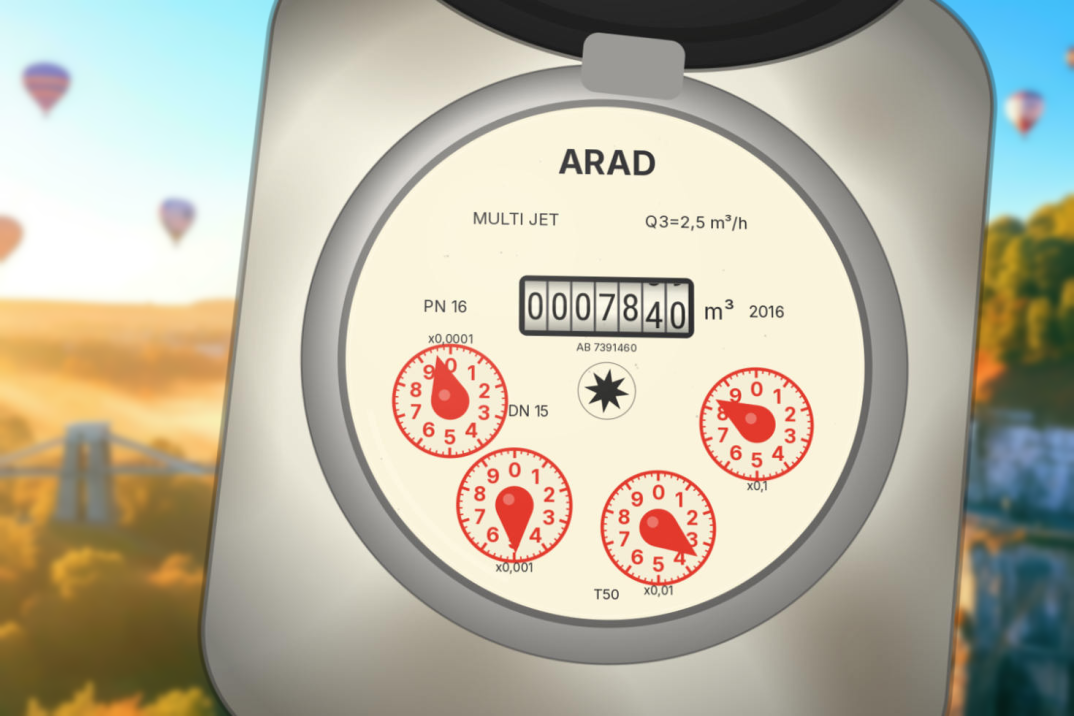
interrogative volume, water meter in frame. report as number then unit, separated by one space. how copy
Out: 7839.8349 m³
